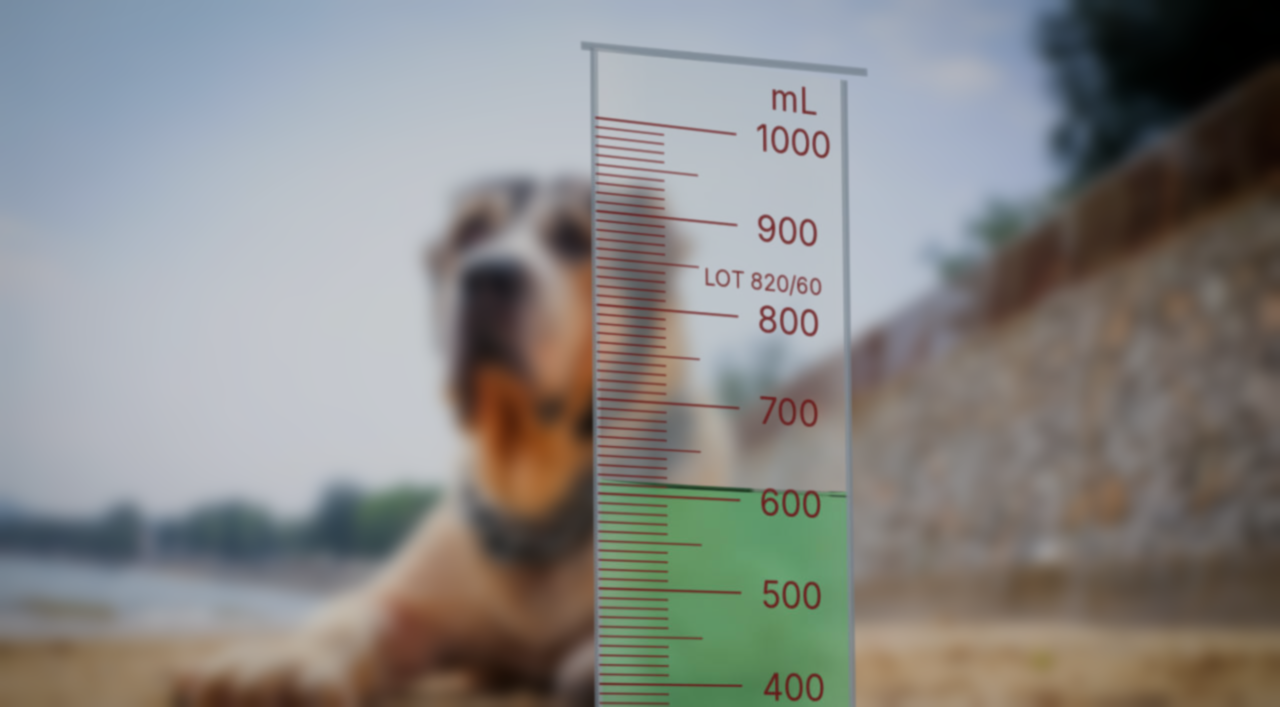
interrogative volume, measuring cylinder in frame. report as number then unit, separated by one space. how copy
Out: 610 mL
